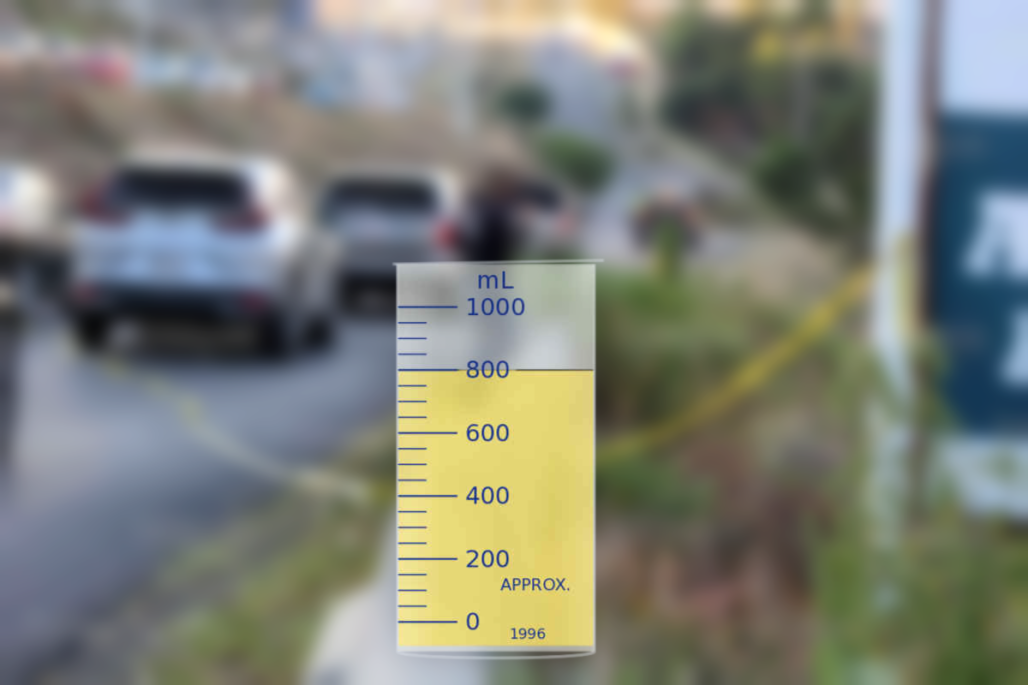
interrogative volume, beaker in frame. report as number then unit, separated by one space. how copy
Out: 800 mL
